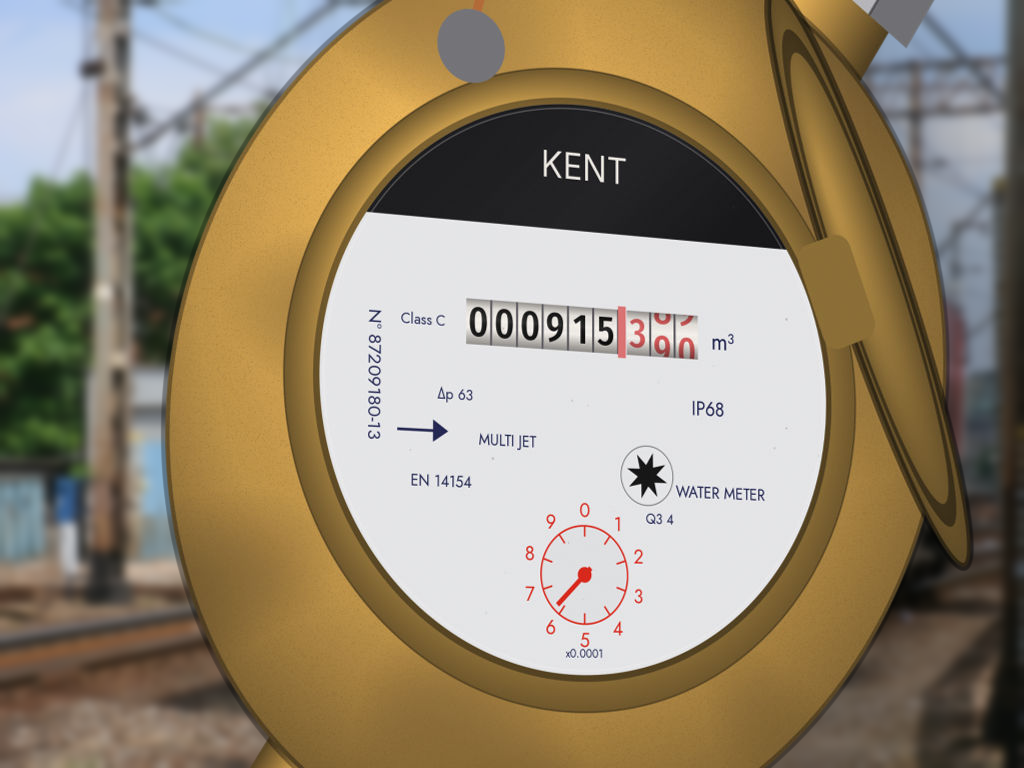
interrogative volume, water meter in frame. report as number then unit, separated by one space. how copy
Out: 915.3896 m³
